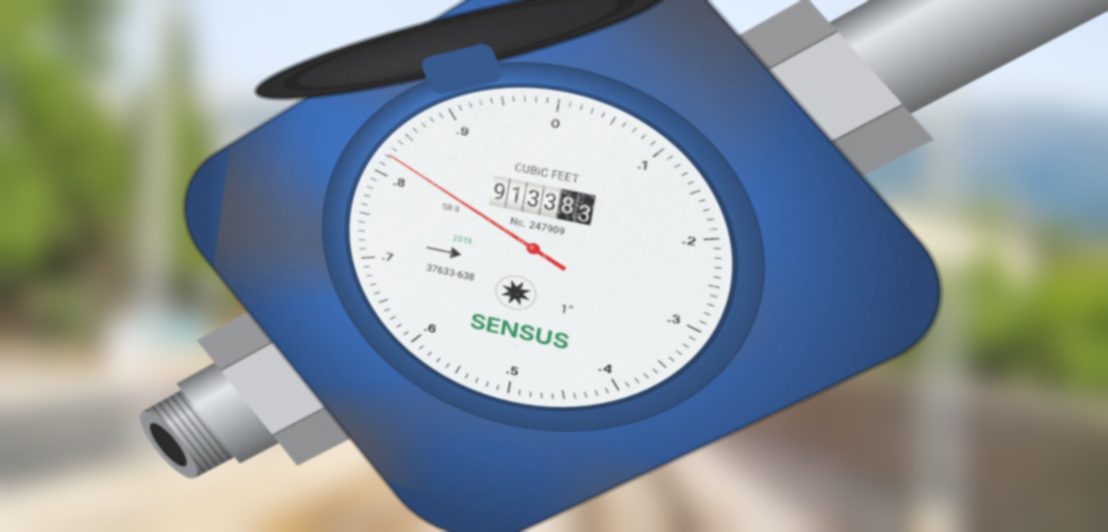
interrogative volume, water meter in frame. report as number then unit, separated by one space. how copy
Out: 913382.82 ft³
